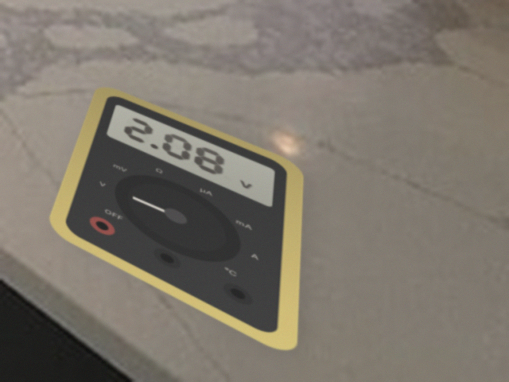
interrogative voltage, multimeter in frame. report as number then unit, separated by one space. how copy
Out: 2.08 V
